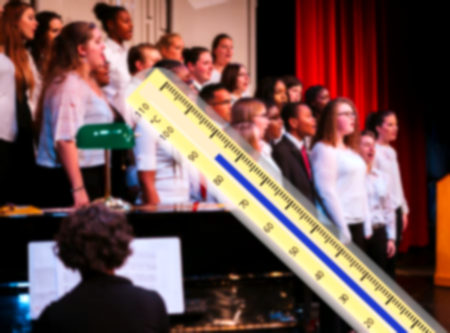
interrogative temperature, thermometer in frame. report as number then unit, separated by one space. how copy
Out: 85 °C
